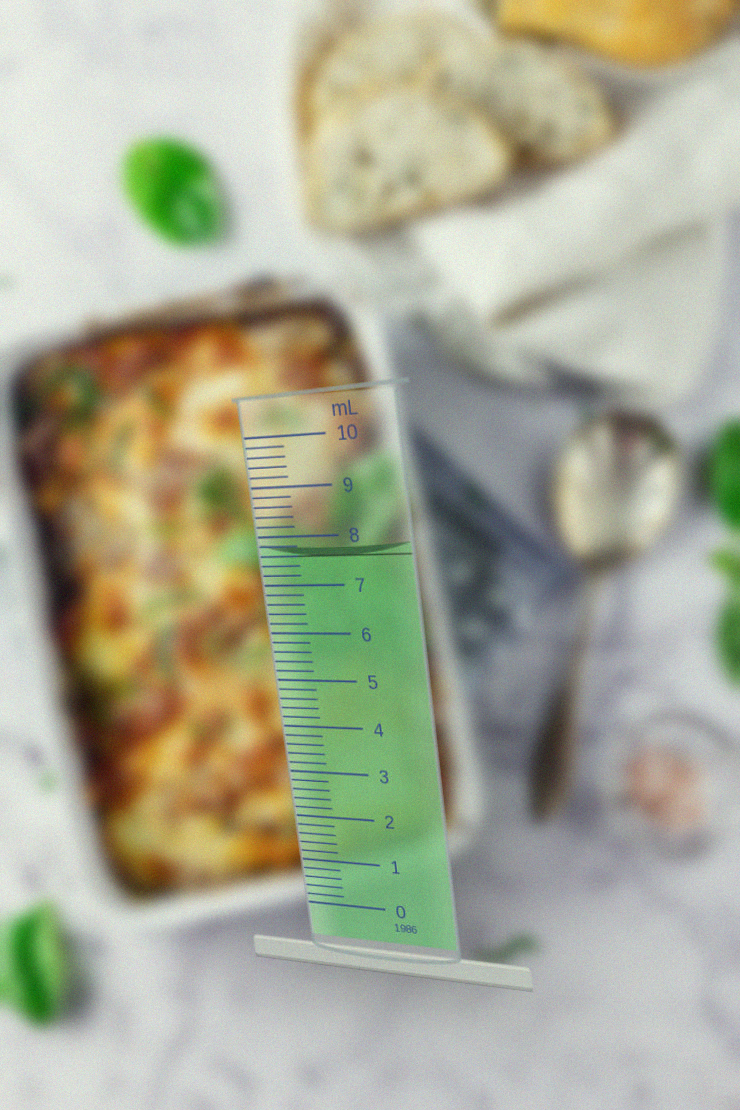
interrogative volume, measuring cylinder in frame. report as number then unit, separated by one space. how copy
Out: 7.6 mL
